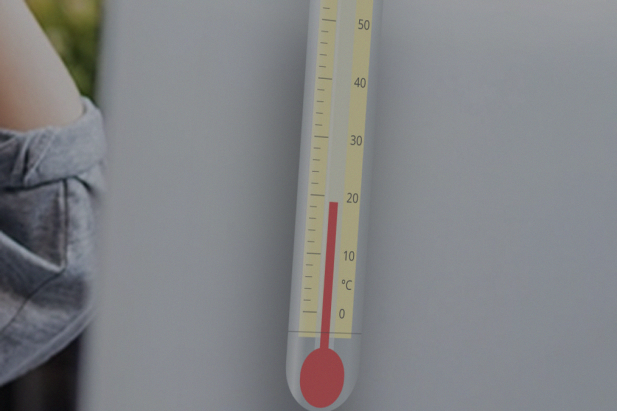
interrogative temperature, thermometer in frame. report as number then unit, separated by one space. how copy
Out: 19 °C
